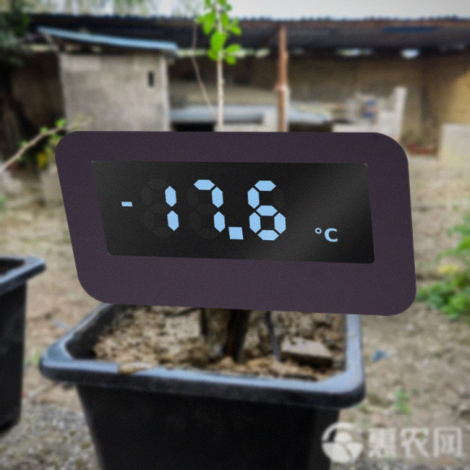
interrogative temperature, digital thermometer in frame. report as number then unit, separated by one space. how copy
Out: -17.6 °C
